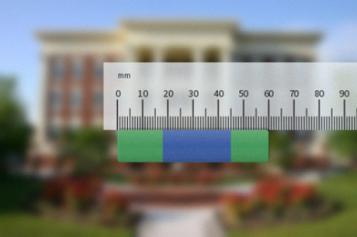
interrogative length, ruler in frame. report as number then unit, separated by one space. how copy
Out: 60 mm
